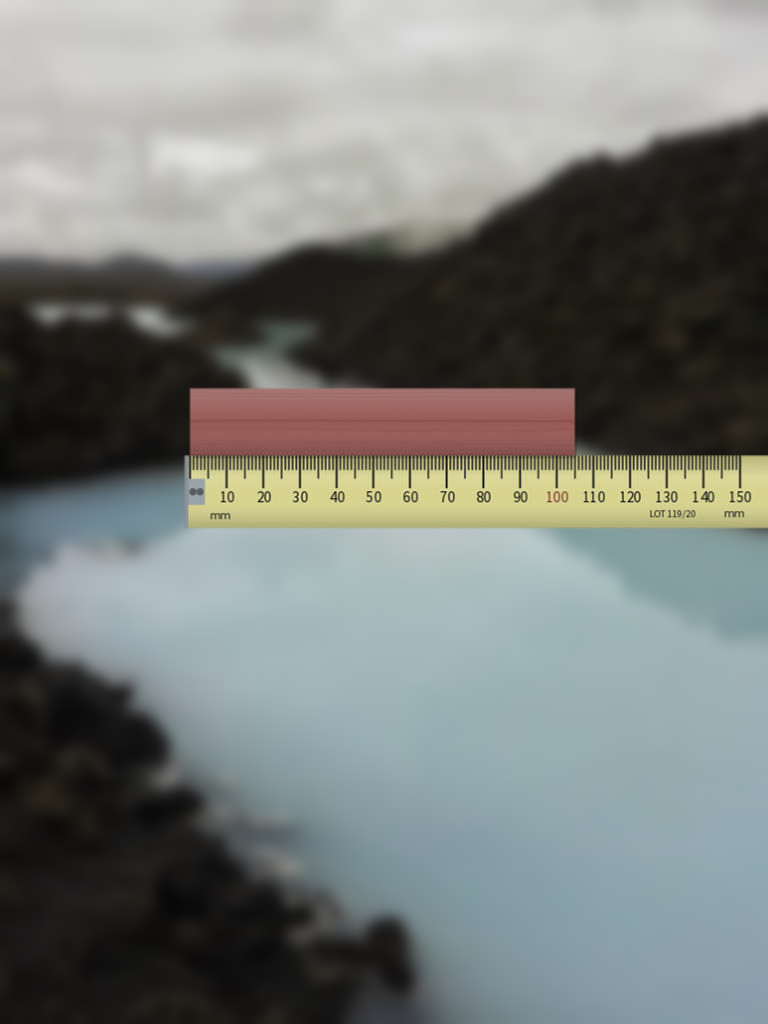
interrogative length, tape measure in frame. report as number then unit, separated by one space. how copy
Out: 105 mm
